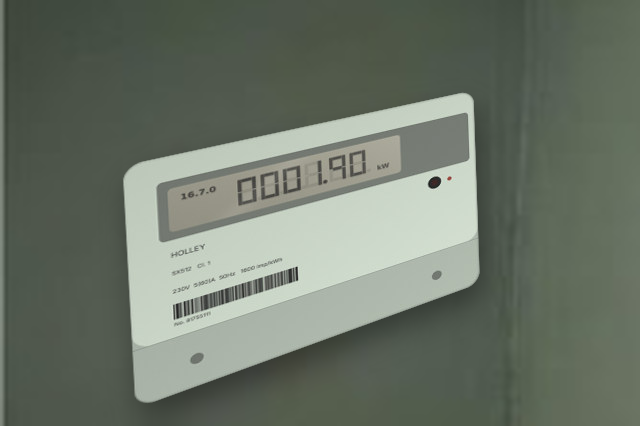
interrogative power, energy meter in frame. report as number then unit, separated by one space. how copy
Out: 1.90 kW
